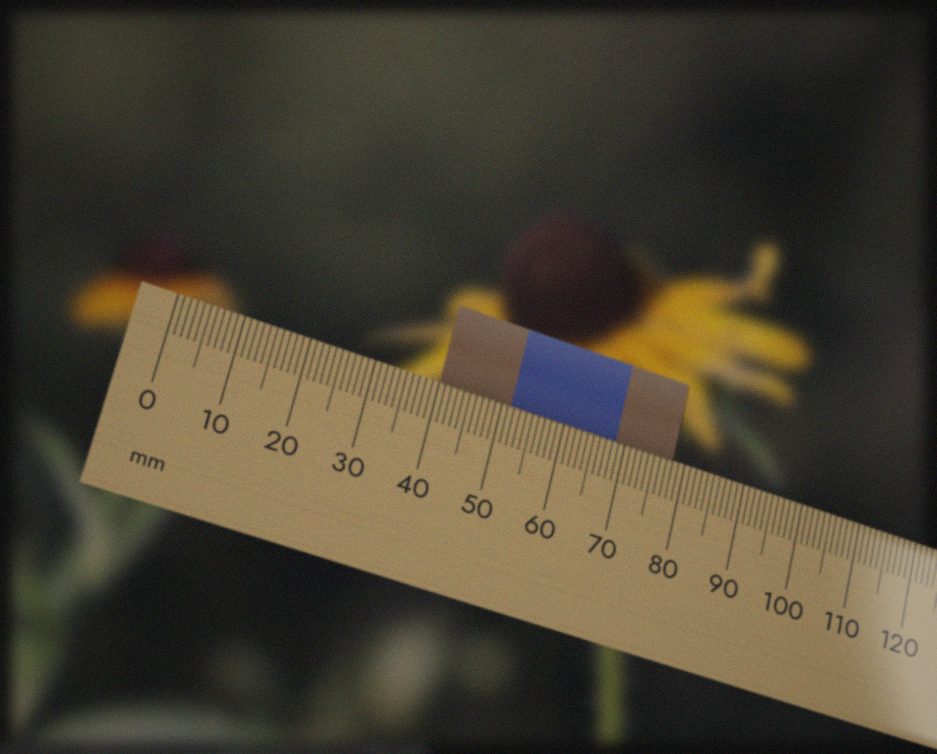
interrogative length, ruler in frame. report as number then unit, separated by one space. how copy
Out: 38 mm
